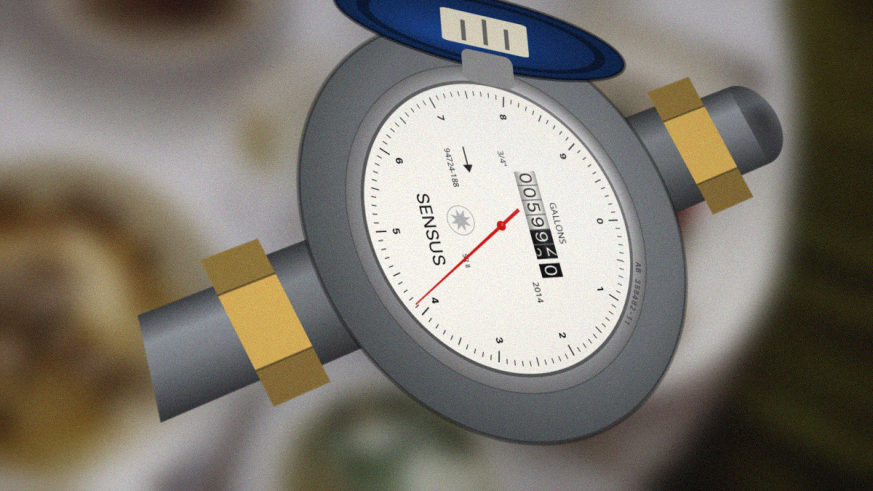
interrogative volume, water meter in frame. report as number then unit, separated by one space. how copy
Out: 59924.1 gal
